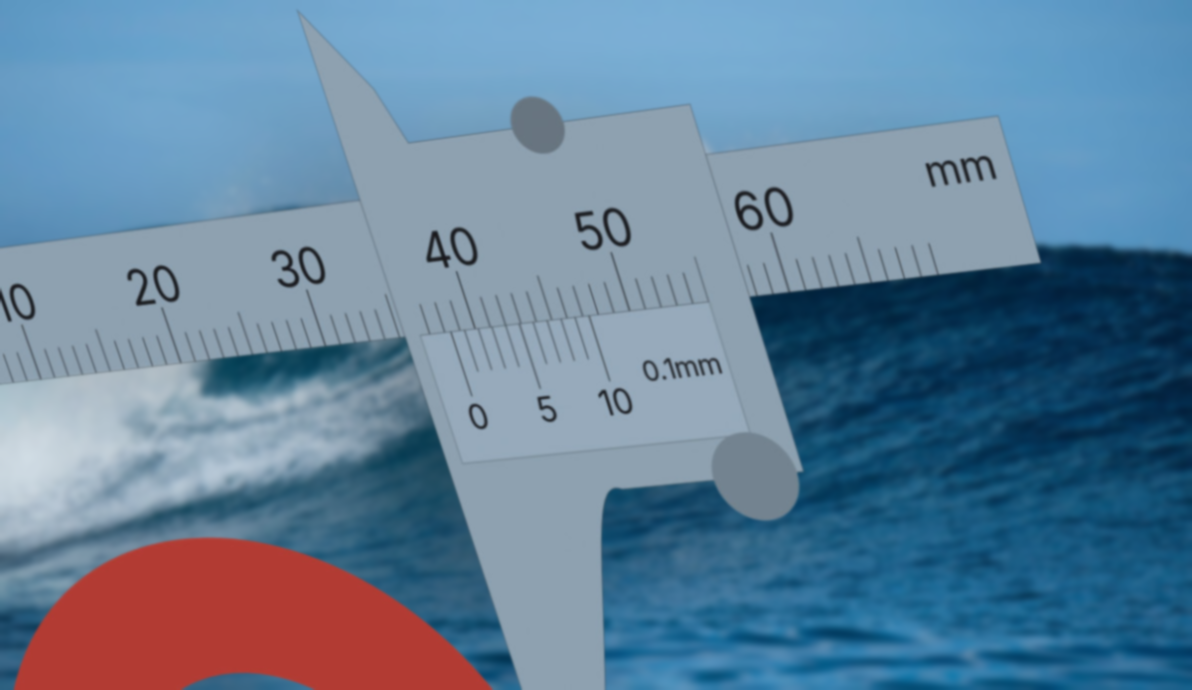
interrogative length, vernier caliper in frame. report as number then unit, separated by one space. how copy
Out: 38.4 mm
